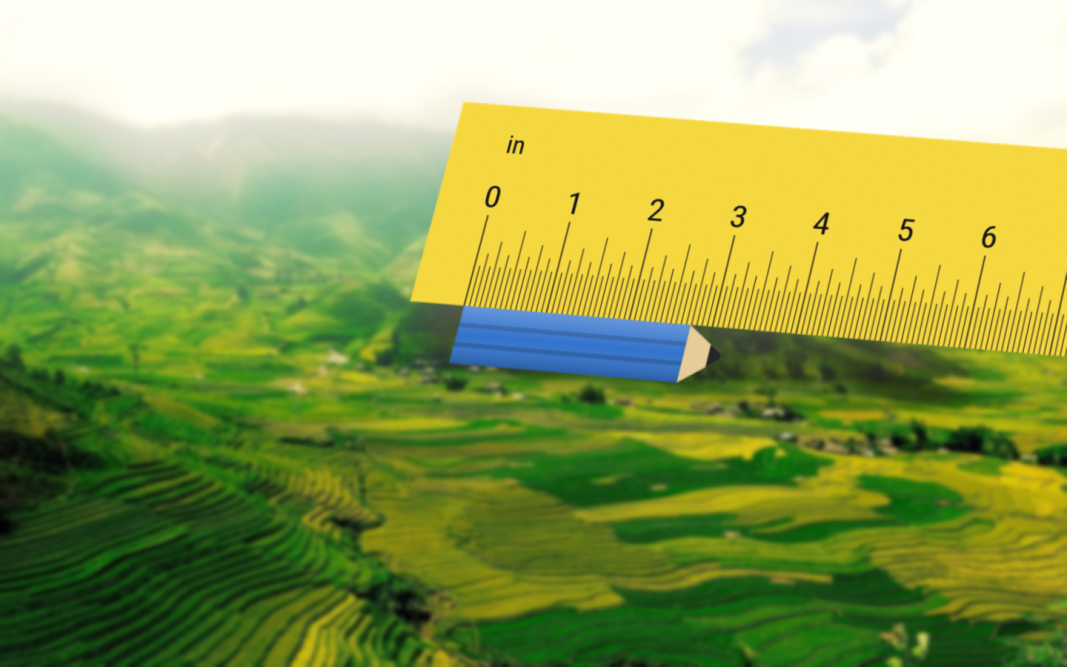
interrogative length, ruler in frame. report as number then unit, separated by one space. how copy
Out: 3.1875 in
